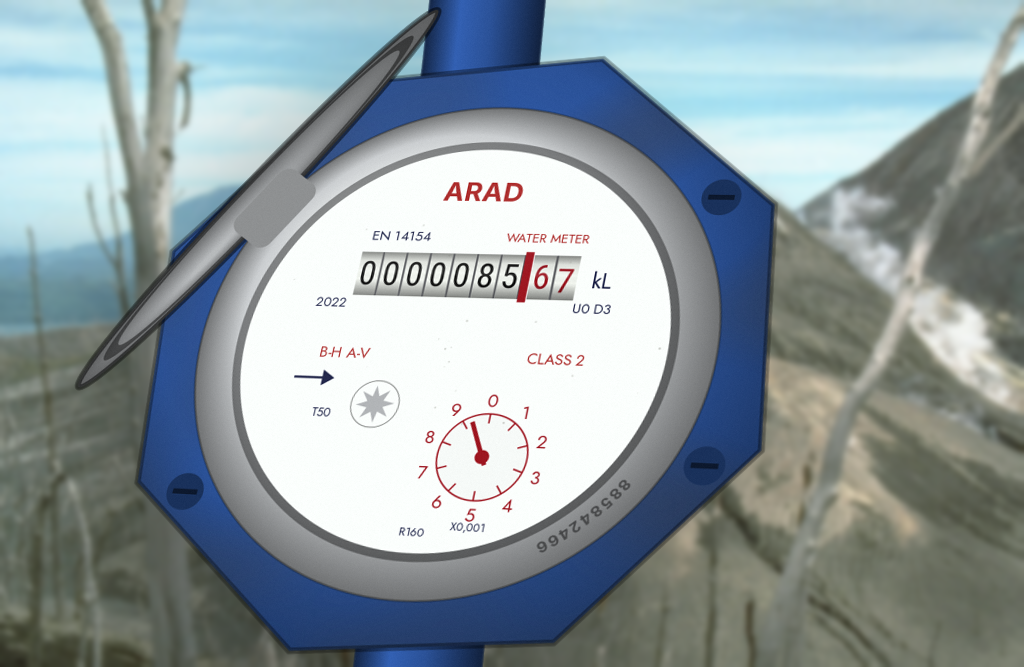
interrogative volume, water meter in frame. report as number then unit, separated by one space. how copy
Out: 85.669 kL
